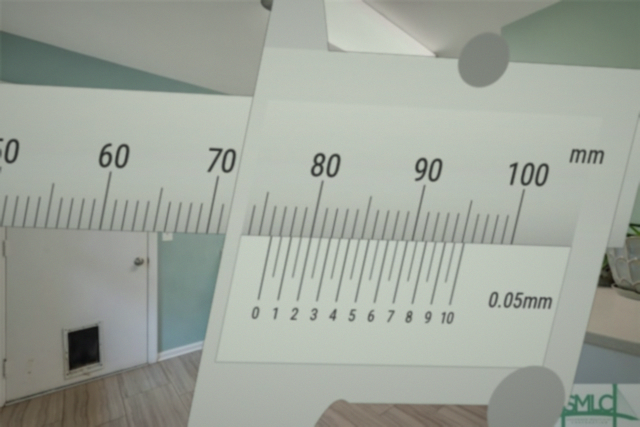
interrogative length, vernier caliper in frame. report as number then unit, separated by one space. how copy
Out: 76.2 mm
